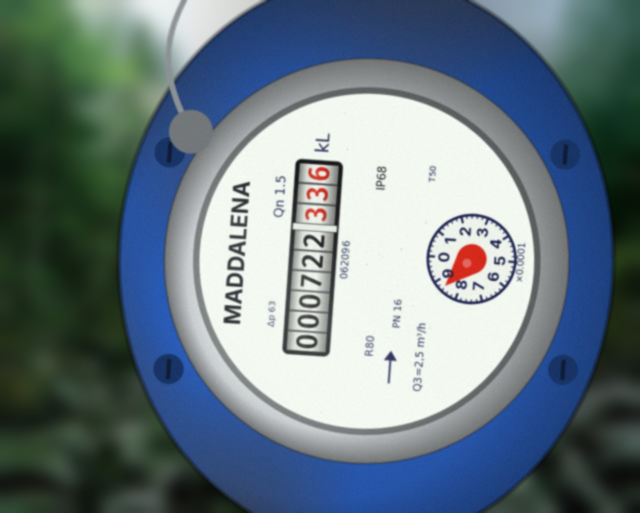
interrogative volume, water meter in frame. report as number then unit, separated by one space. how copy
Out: 722.3368 kL
